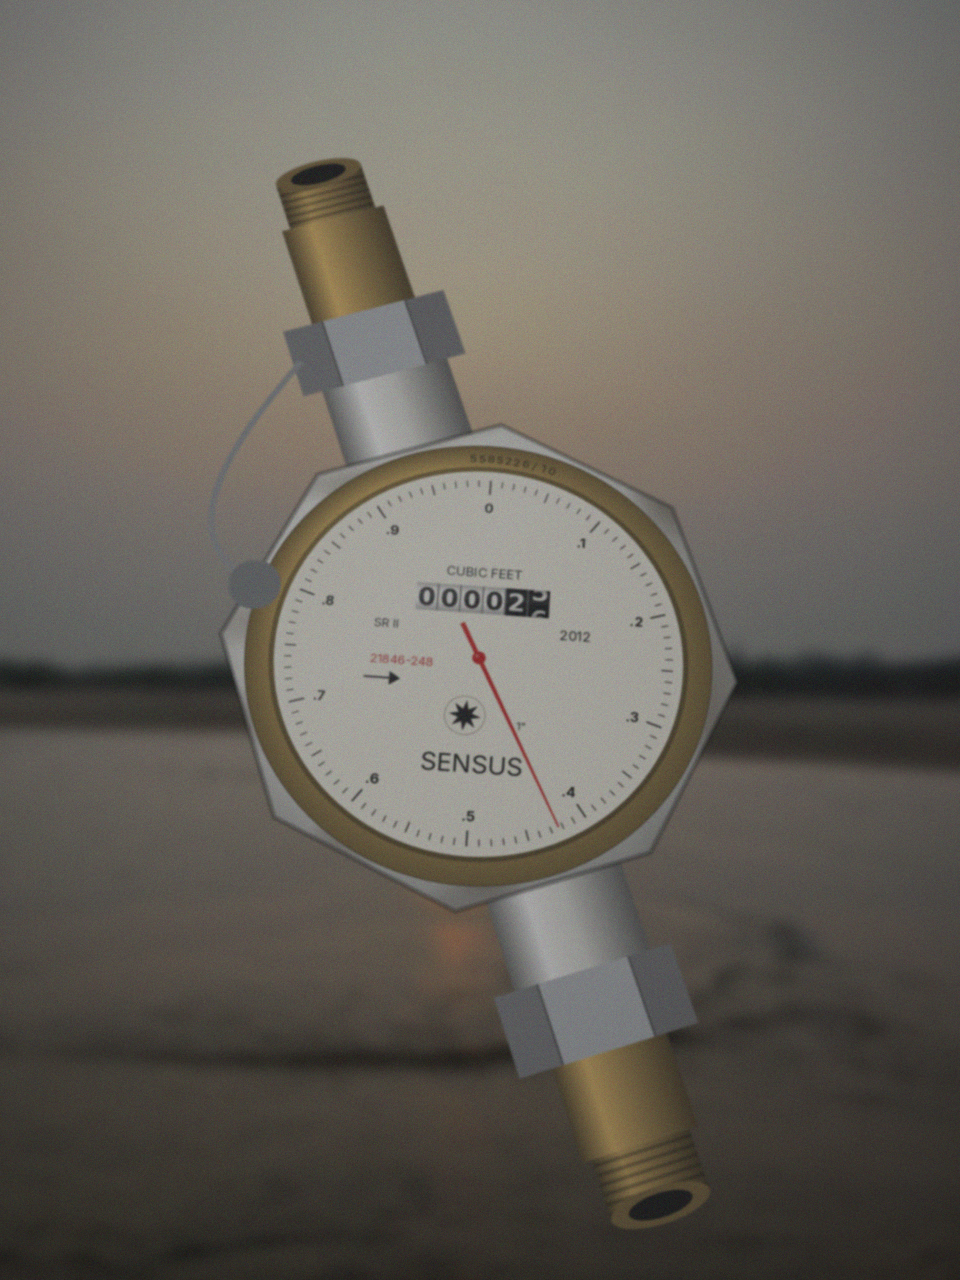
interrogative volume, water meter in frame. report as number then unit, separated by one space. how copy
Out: 25.42 ft³
